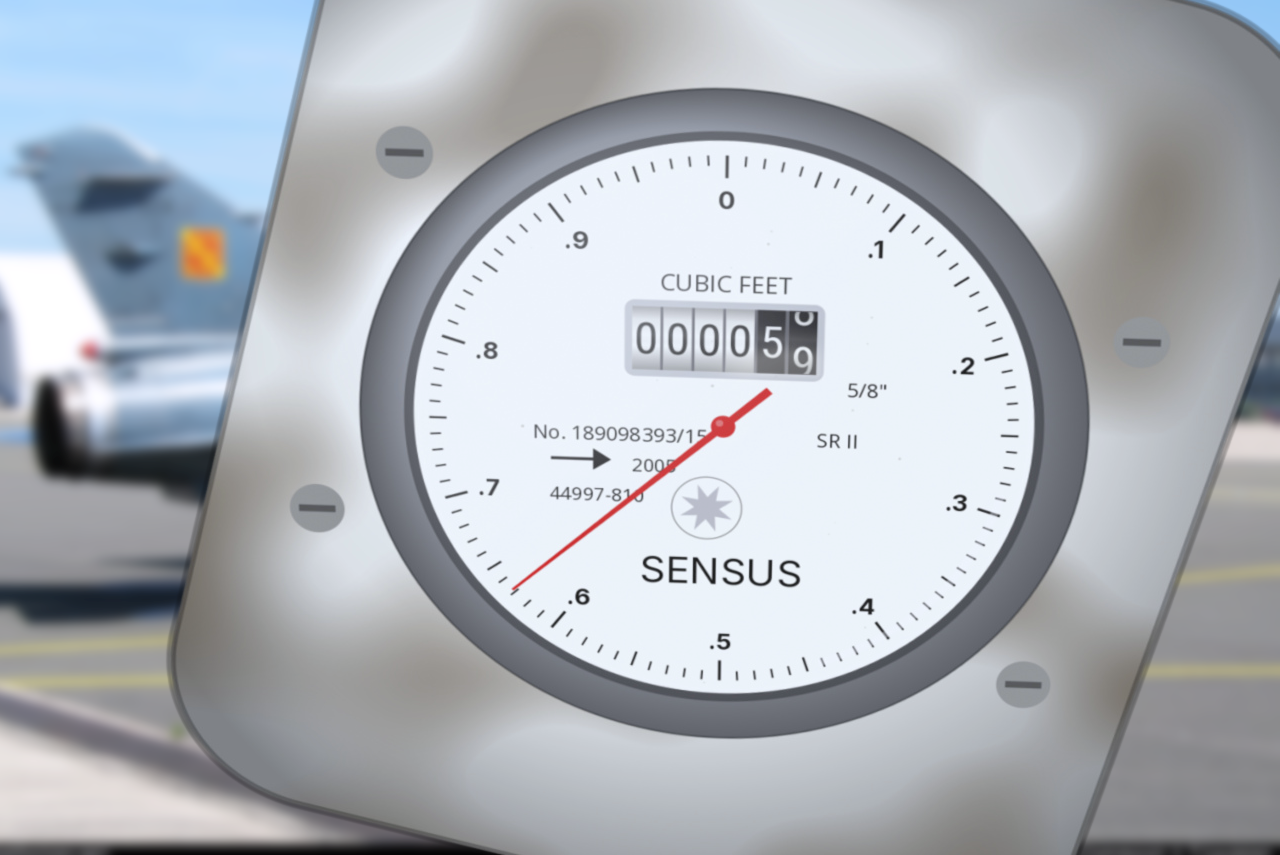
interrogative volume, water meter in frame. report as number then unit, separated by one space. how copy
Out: 58.63 ft³
